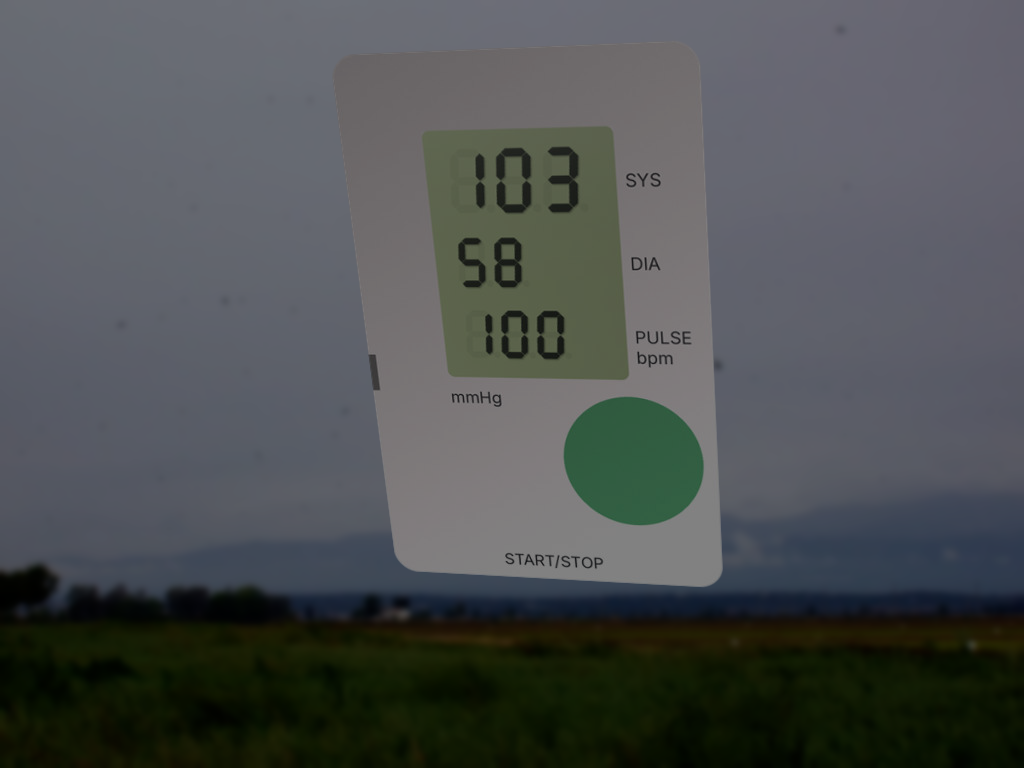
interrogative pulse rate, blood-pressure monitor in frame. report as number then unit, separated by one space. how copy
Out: 100 bpm
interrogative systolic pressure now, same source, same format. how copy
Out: 103 mmHg
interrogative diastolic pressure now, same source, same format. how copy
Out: 58 mmHg
